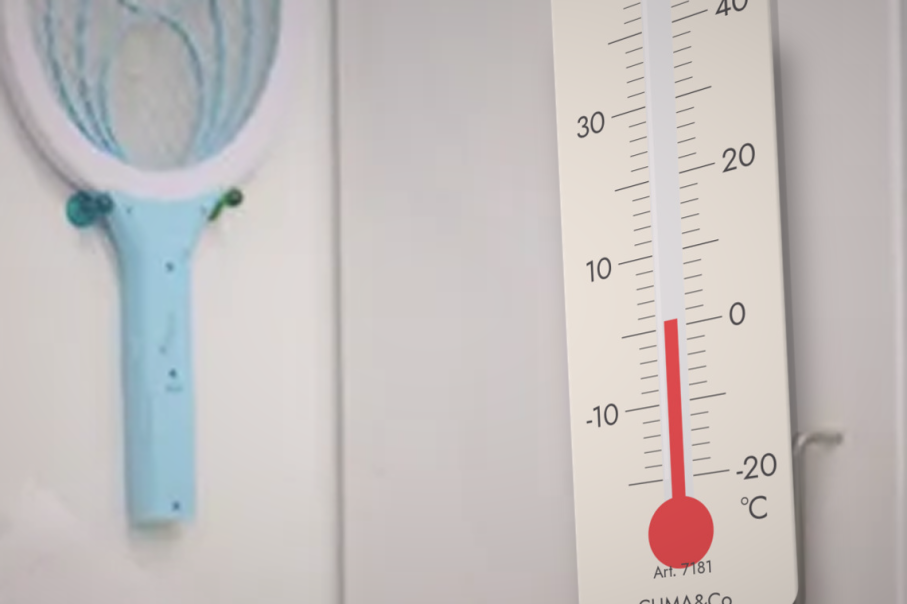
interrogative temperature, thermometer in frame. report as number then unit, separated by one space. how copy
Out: 1 °C
